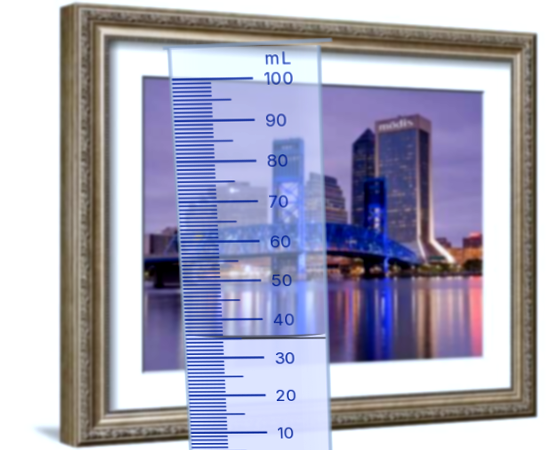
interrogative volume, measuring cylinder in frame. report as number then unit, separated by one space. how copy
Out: 35 mL
